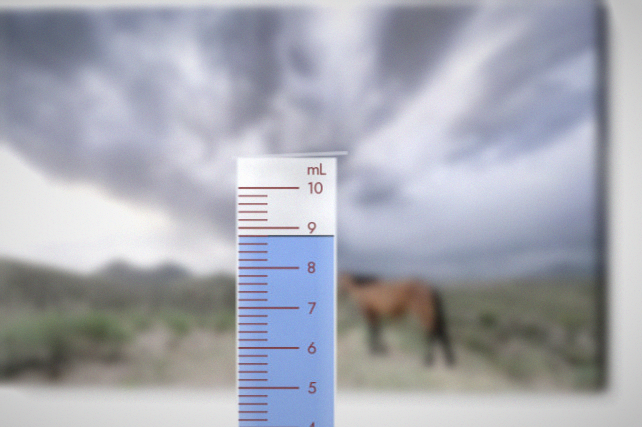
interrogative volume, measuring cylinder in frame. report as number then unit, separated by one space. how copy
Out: 8.8 mL
